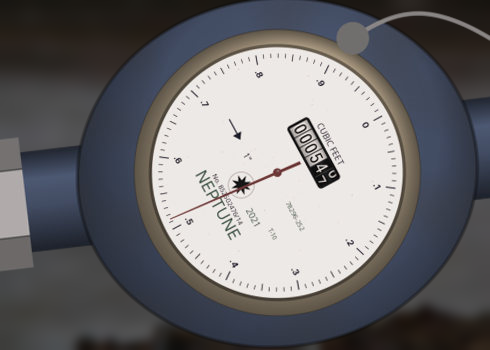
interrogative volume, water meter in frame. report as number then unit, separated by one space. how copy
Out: 546.51 ft³
